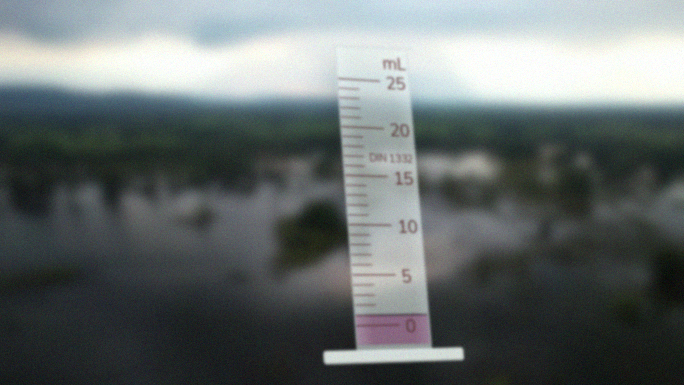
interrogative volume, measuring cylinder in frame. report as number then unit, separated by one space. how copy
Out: 1 mL
